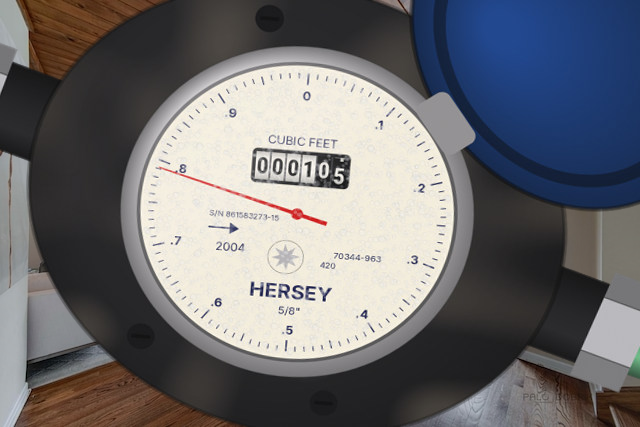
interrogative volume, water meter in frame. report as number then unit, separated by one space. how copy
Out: 104.79 ft³
